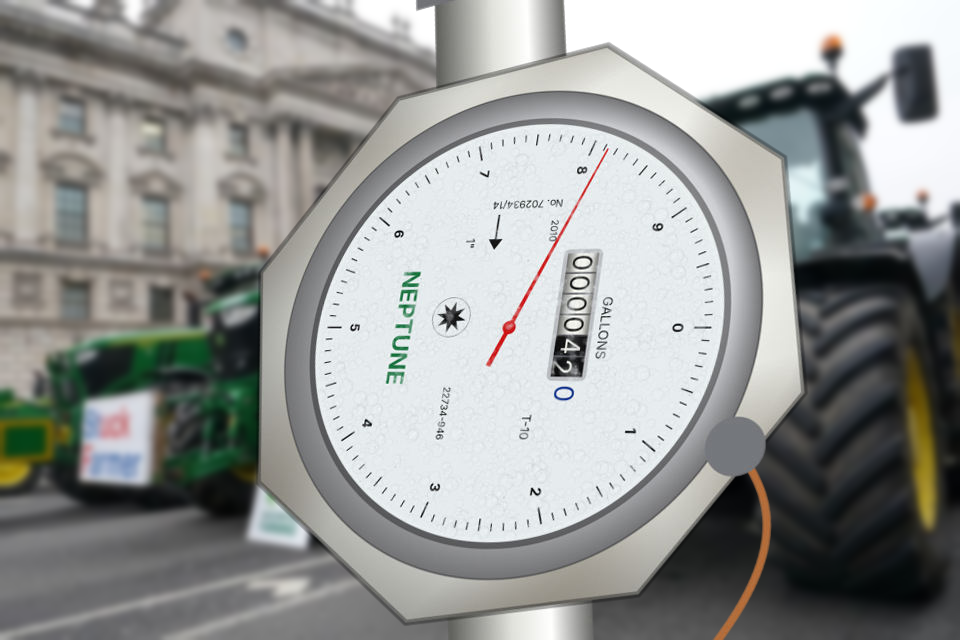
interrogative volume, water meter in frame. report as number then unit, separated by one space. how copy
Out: 418.1 gal
